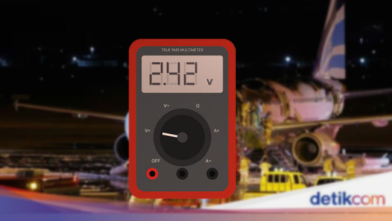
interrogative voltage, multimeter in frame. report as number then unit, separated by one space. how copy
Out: 2.42 V
